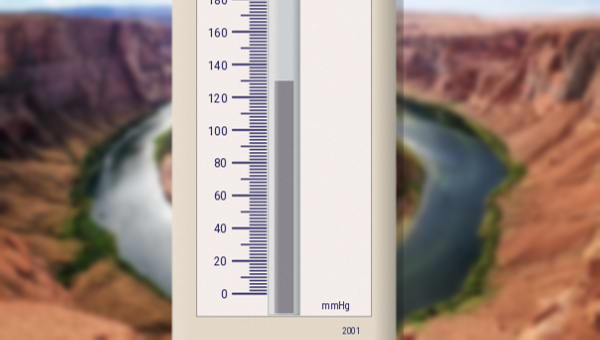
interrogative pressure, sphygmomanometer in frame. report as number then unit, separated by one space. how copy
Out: 130 mmHg
